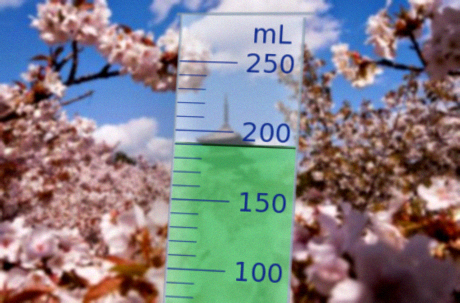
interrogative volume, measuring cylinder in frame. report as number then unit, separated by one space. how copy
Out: 190 mL
